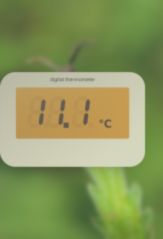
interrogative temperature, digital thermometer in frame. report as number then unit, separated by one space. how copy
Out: 11.1 °C
